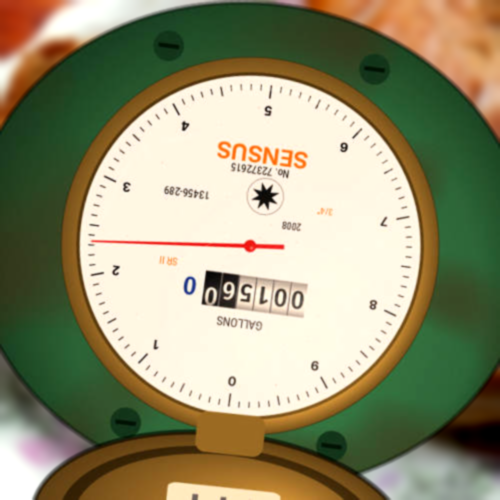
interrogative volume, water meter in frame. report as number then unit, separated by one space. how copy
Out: 15602.3 gal
